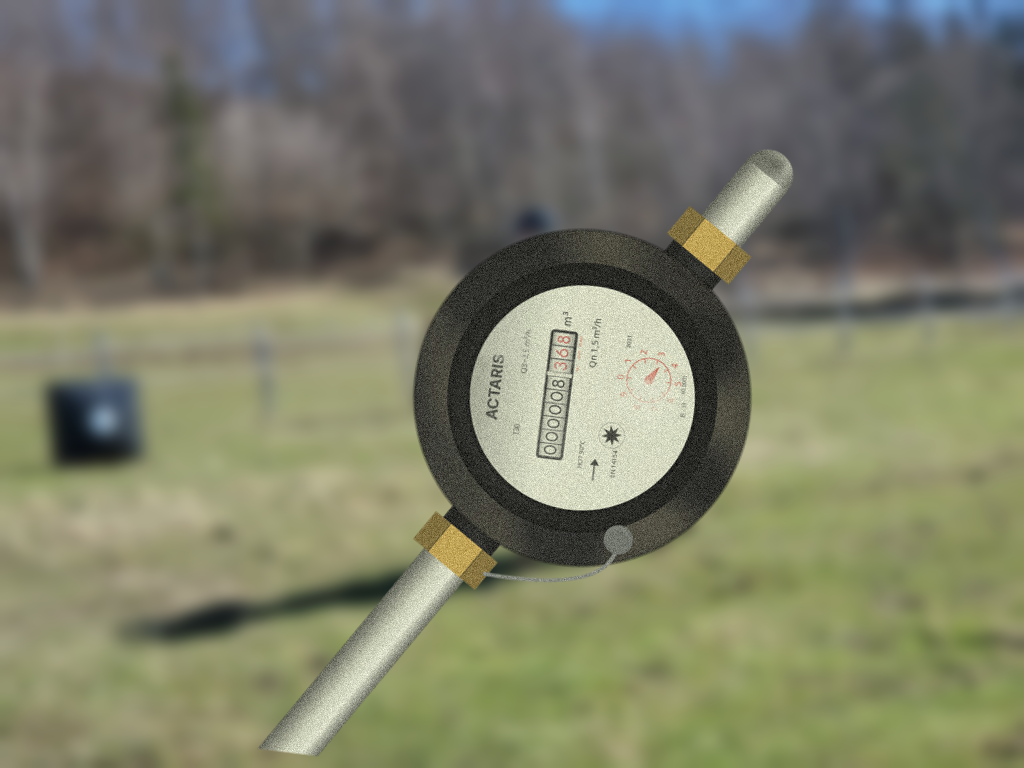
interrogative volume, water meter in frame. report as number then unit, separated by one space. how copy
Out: 8.3683 m³
